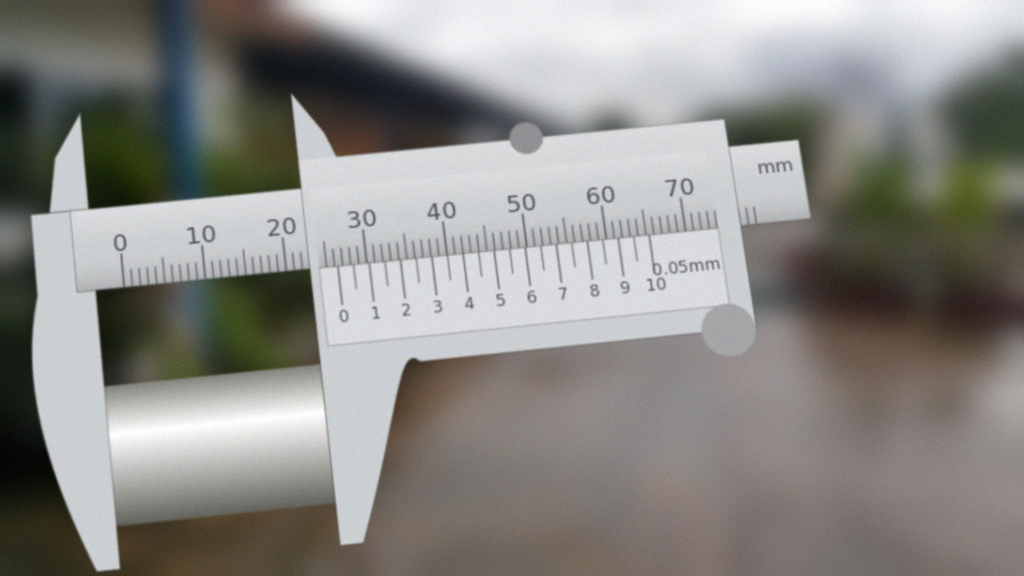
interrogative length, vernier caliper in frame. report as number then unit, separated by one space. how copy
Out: 26.4 mm
